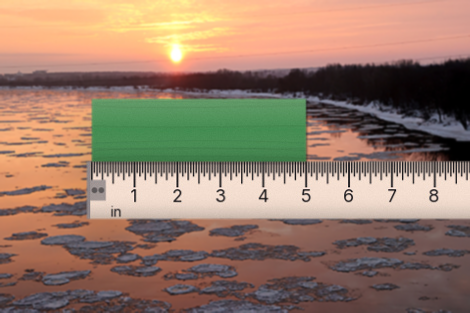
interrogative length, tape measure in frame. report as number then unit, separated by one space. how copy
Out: 5 in
